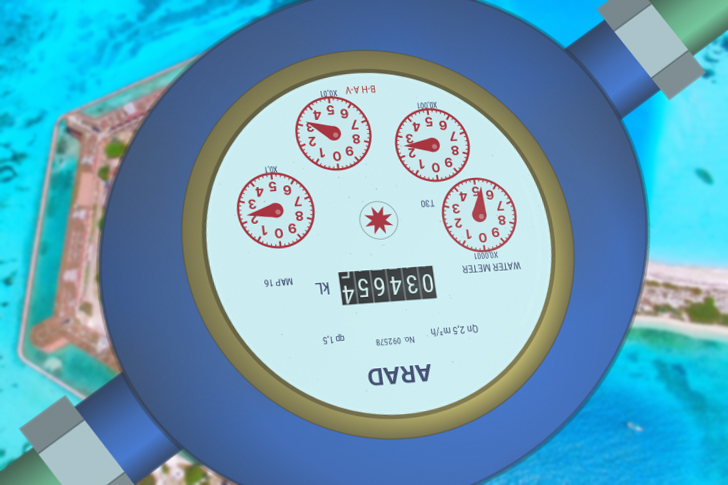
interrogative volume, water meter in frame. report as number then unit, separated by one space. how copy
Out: 34654.2325 kL
